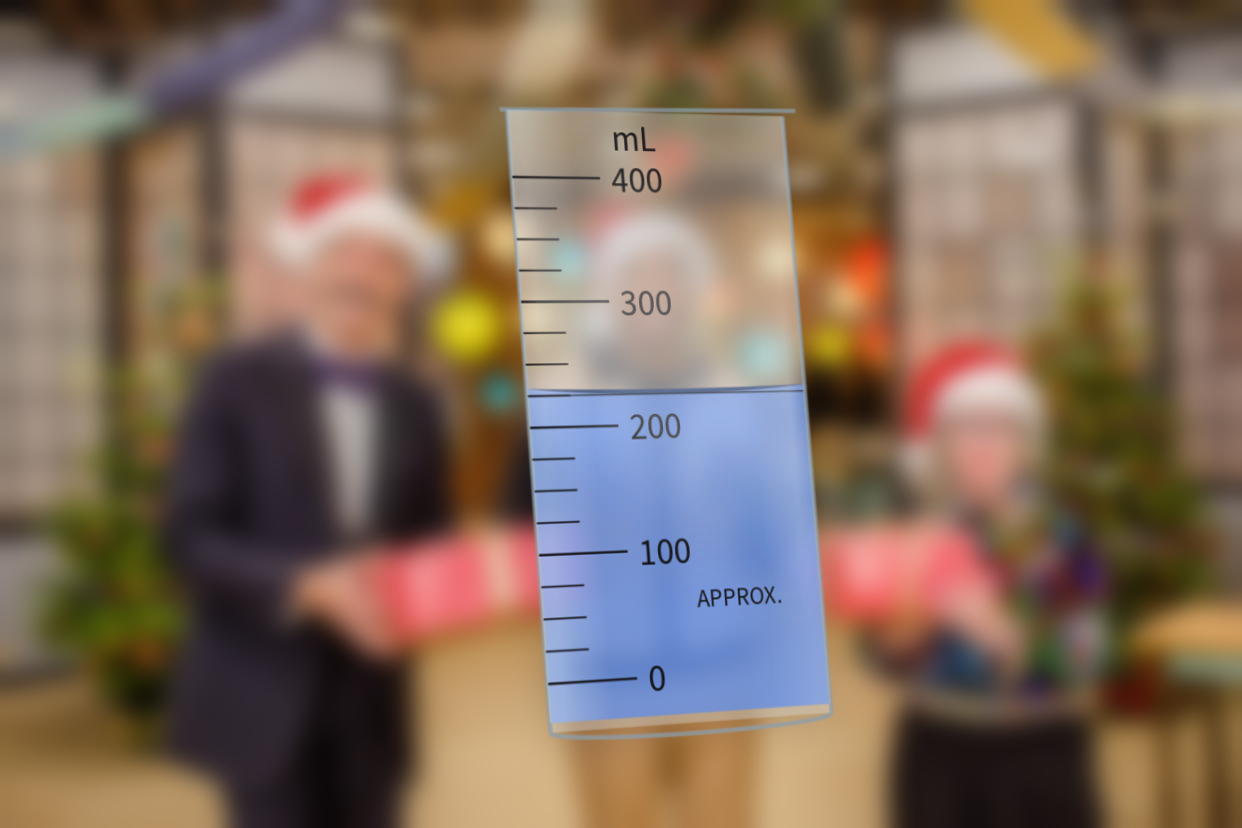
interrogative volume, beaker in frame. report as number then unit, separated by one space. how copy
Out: 225 mL
